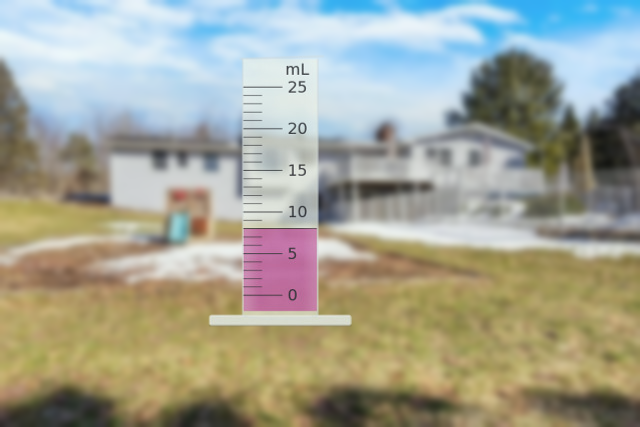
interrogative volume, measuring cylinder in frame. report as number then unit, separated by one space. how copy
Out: 8 mL
